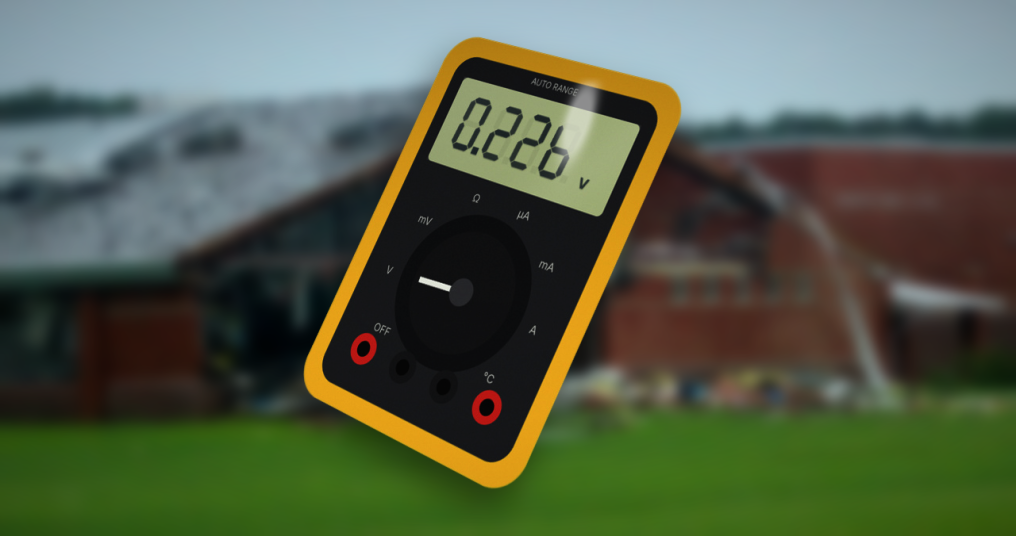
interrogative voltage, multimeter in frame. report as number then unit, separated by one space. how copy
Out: 0.226 V
